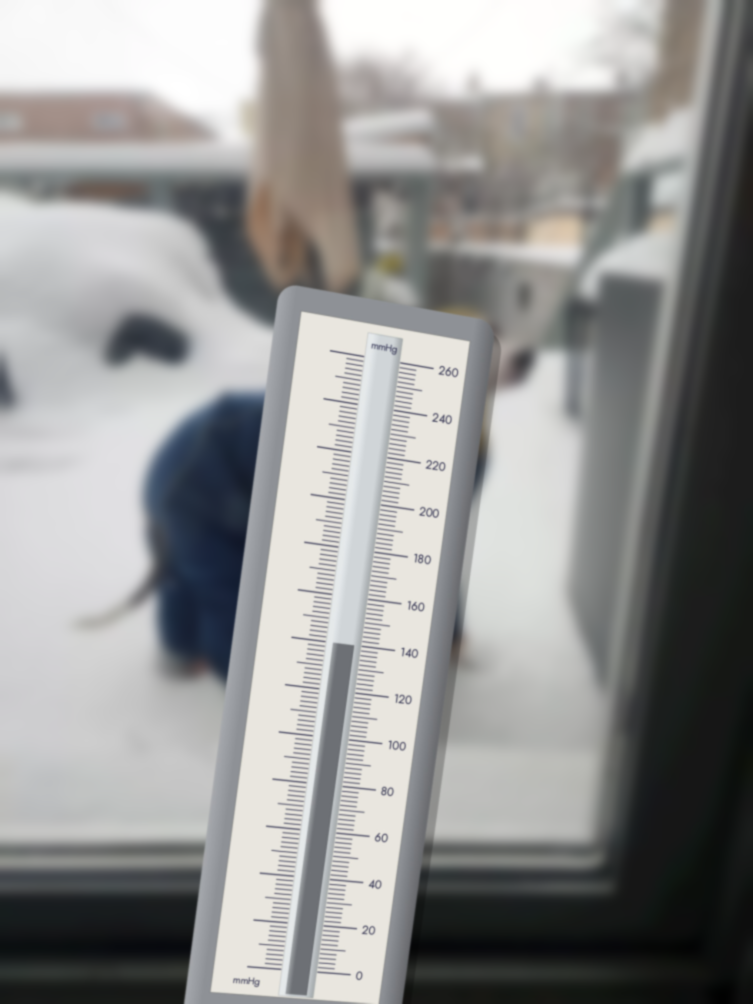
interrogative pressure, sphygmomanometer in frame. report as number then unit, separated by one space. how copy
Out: 140 mmHg
